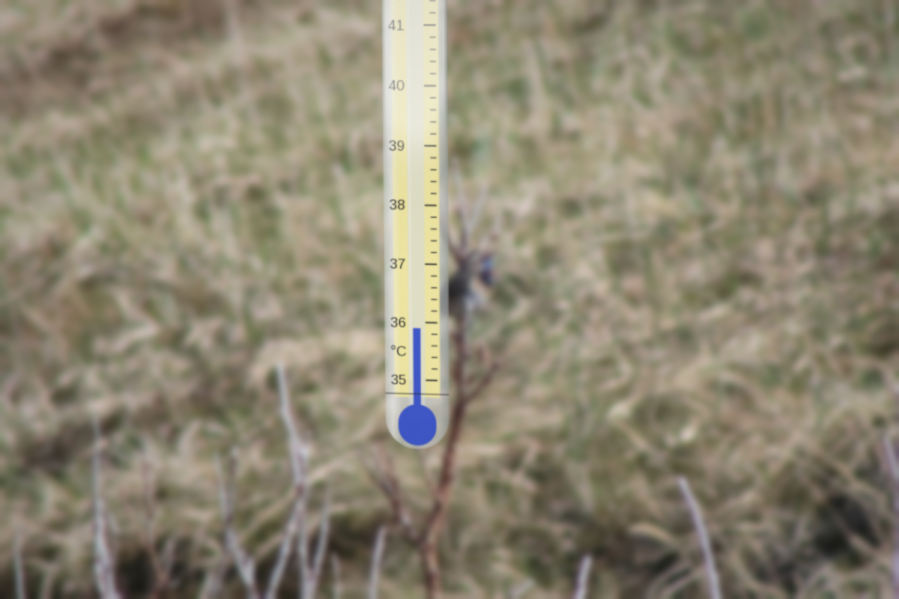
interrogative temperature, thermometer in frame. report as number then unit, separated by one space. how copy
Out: 35.9 °C
